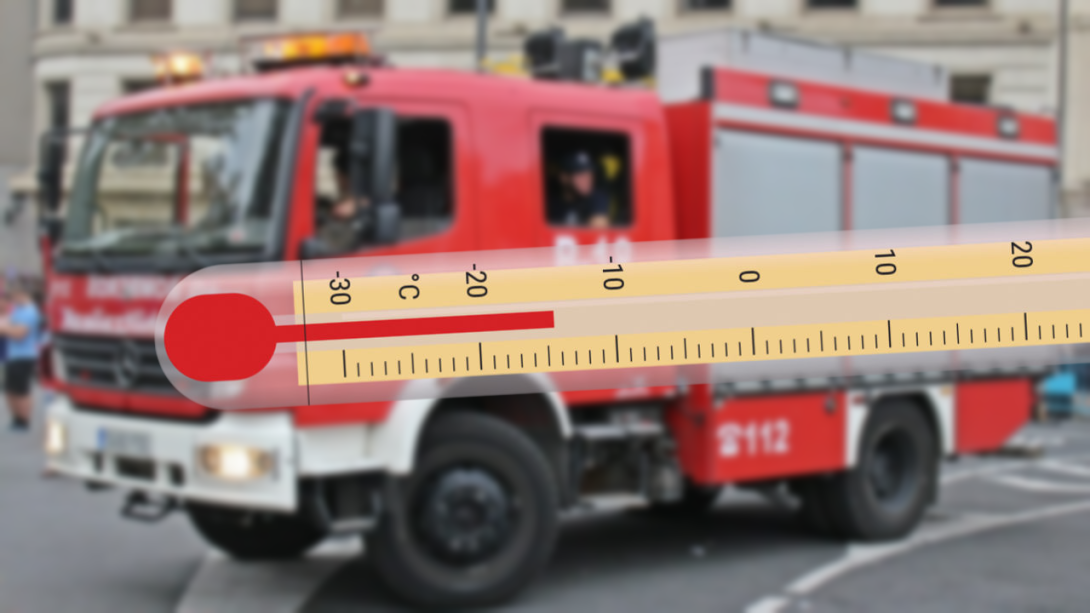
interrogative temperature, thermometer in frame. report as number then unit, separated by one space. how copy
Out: -14.5 °C
